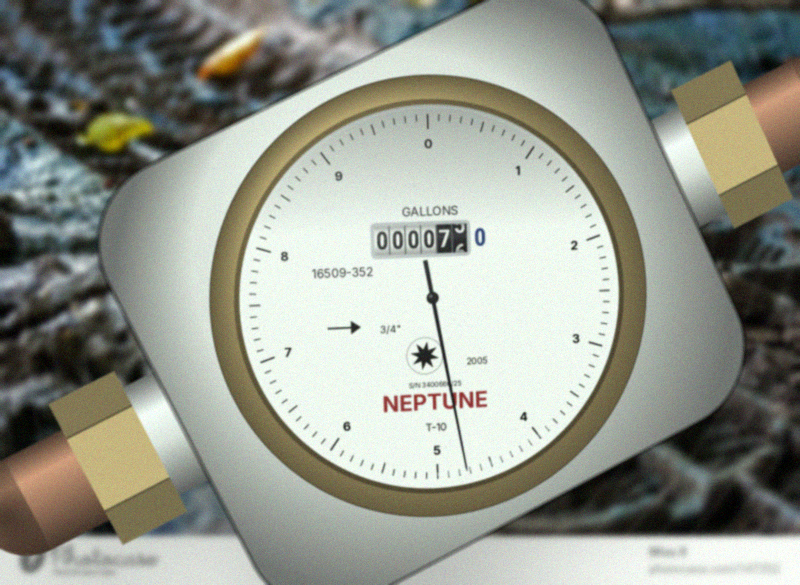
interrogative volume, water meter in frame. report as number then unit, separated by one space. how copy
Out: 754.7 gal
